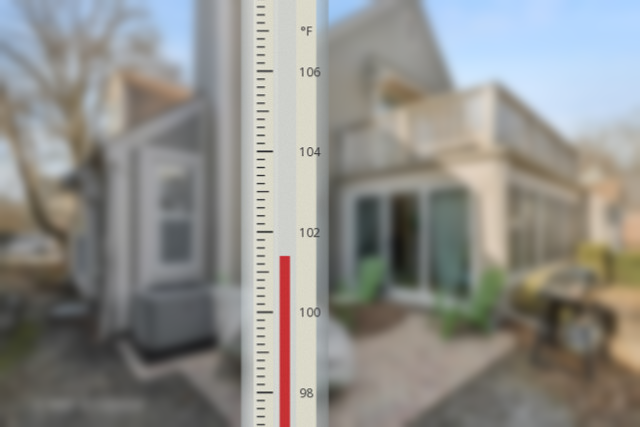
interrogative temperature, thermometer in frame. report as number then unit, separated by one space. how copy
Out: 101.4 °F
